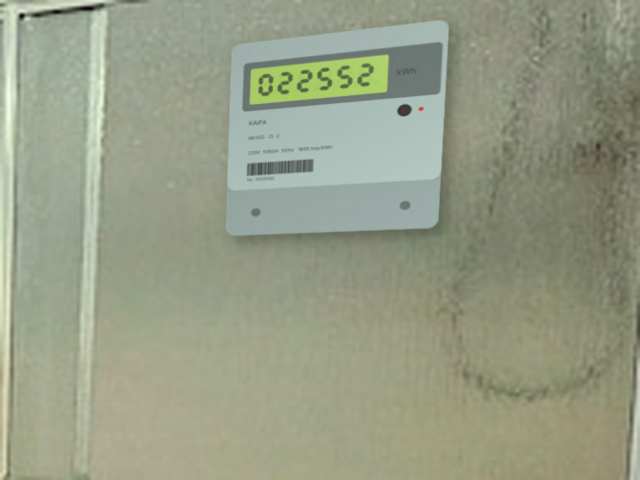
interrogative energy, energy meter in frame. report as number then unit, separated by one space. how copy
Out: 22552 kWh
